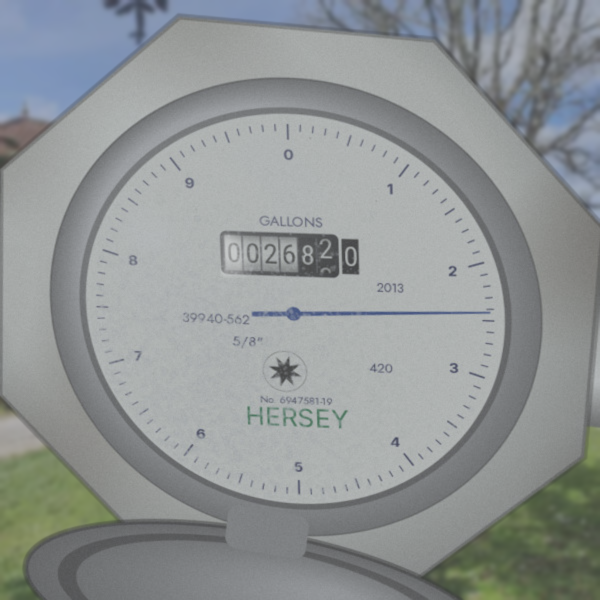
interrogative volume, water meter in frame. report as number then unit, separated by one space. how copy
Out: 26822.4 gal
